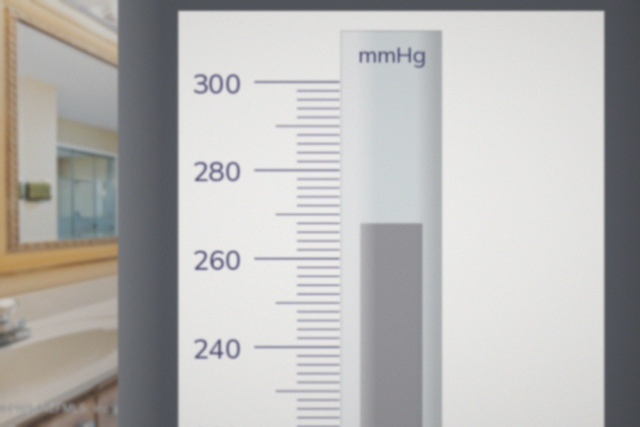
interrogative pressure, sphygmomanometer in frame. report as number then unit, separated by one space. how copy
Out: 268 mmHg
